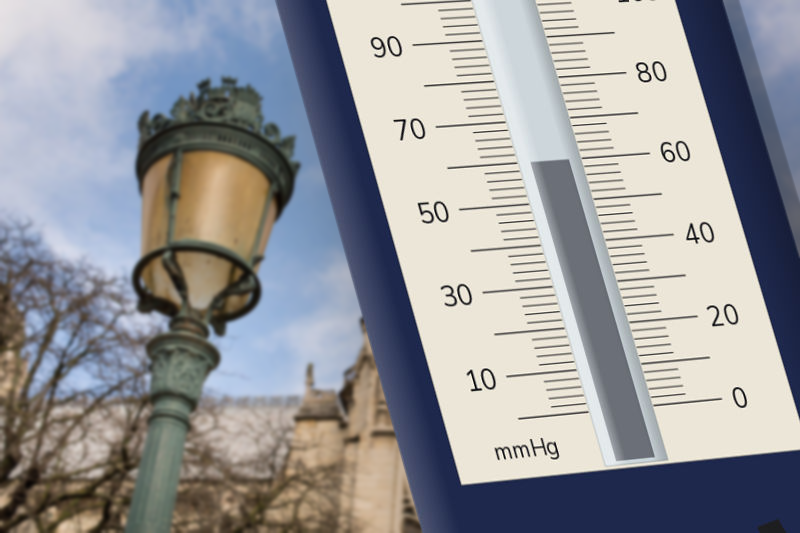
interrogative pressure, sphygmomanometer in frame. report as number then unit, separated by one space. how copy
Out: 60 mmHg
